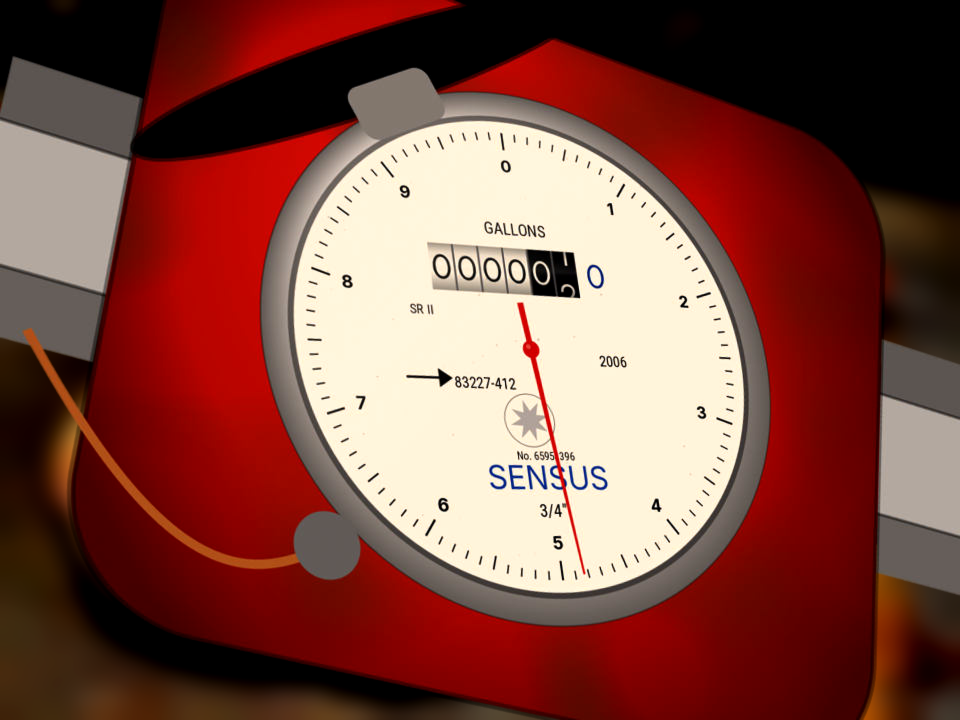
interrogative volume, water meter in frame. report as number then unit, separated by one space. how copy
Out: 14.8 gal
